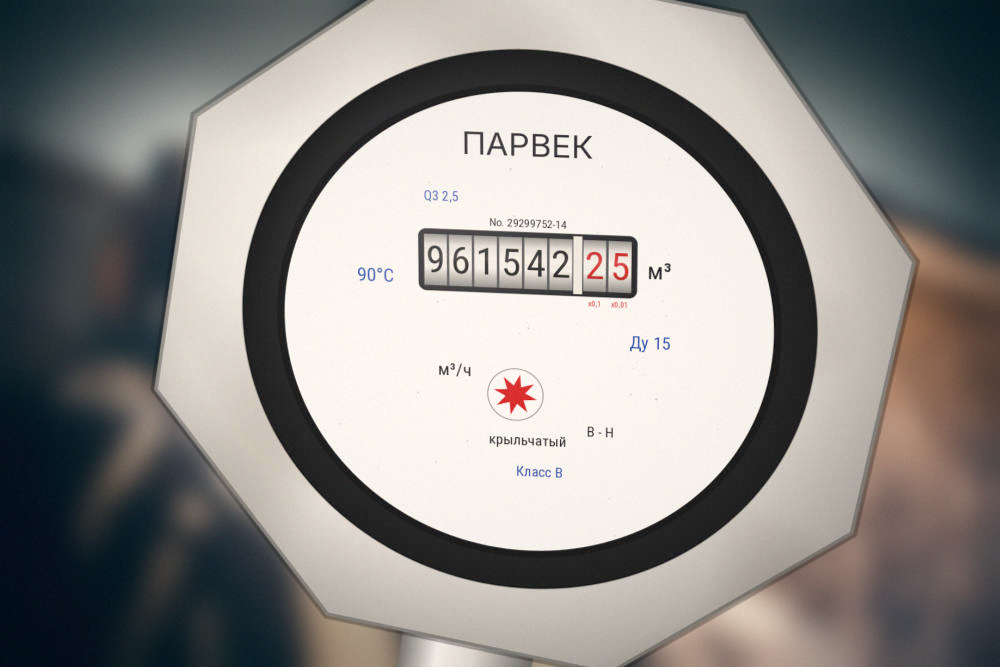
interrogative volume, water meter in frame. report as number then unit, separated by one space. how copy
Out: 961542.25 m³
